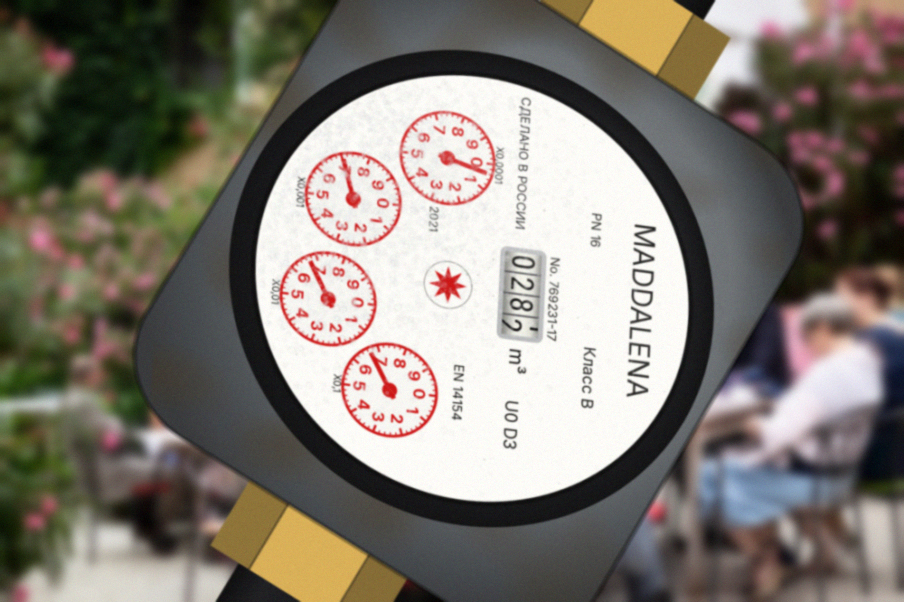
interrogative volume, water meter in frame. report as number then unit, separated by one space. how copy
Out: 281.6670 m³
